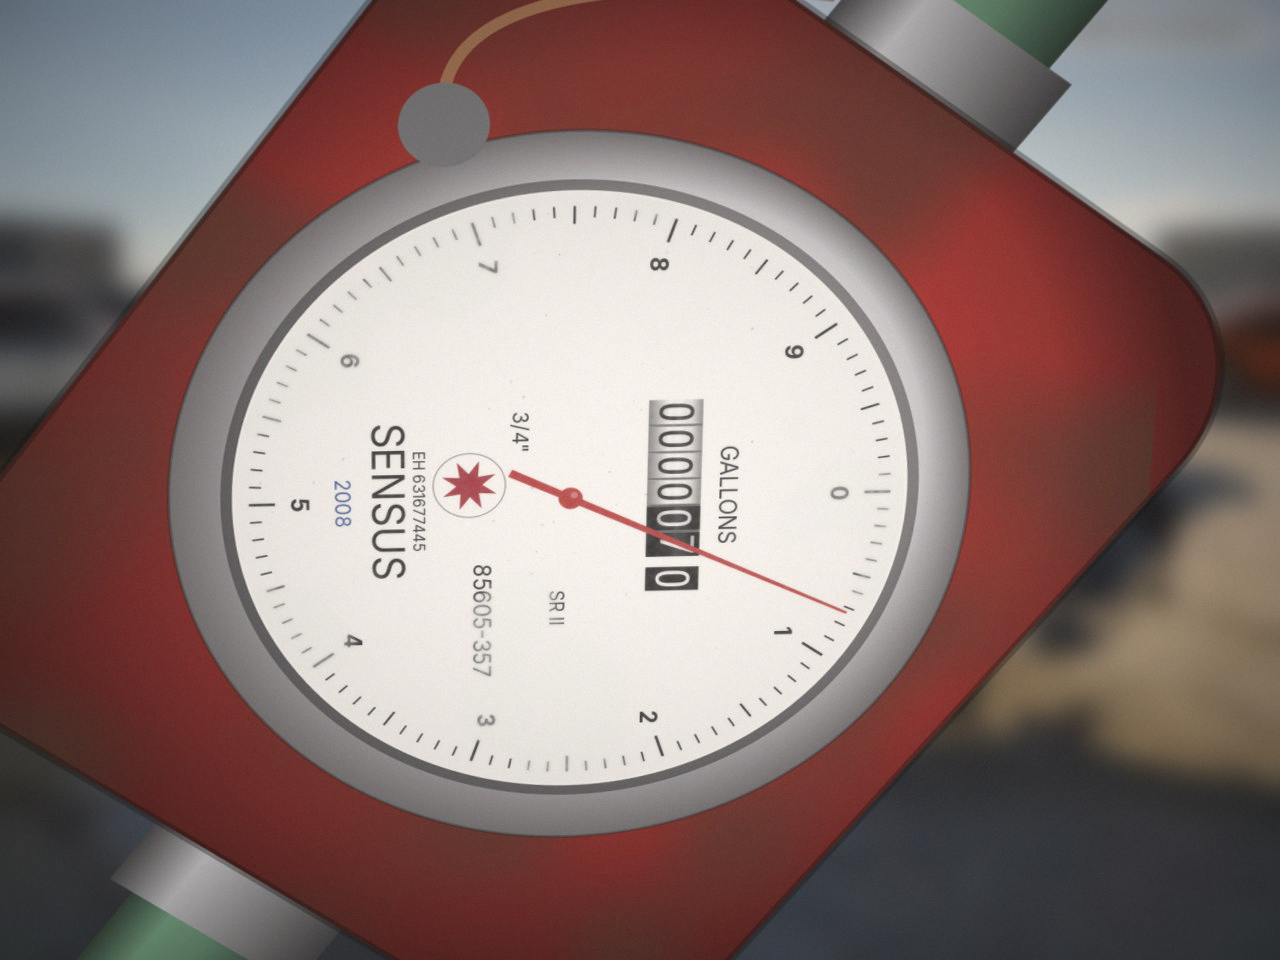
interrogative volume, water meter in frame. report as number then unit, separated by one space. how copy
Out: 70.7 gal
